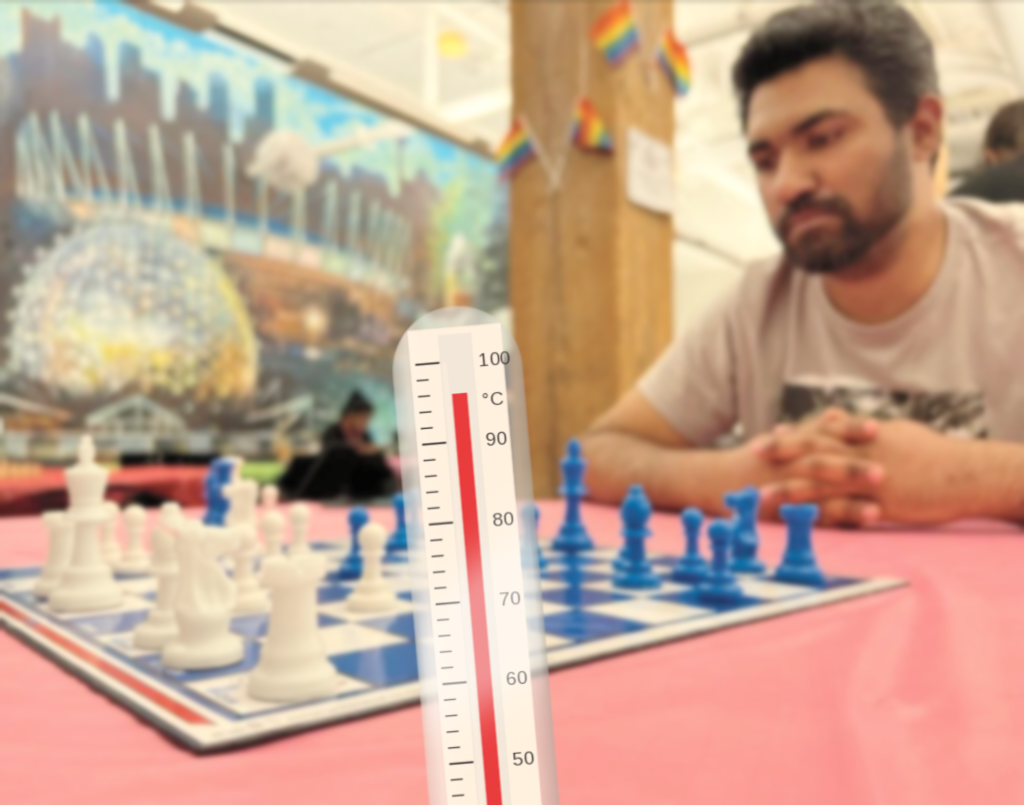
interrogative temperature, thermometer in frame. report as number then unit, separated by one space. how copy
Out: 96 °C
